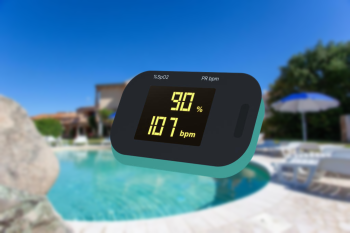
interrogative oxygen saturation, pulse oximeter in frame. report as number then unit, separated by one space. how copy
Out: 90 %
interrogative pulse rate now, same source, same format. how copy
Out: 107 bpm
